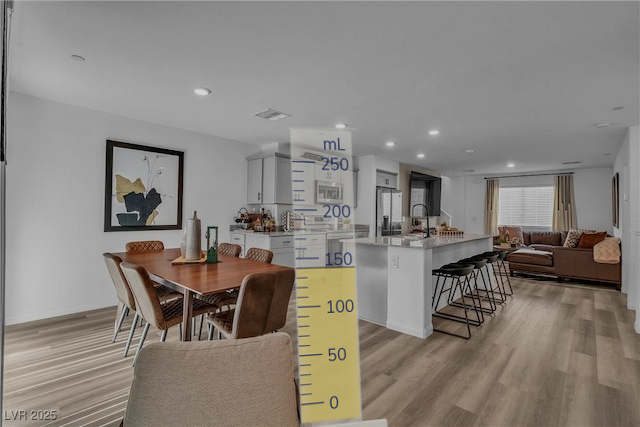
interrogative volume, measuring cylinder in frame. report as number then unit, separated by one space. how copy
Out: 140 mL
